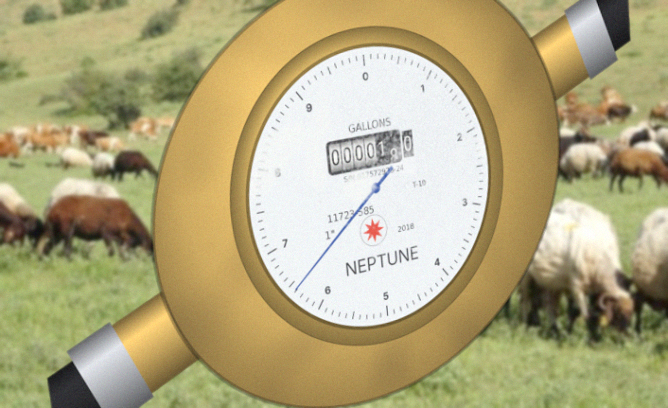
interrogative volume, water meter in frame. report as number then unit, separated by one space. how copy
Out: 176.4 gal
